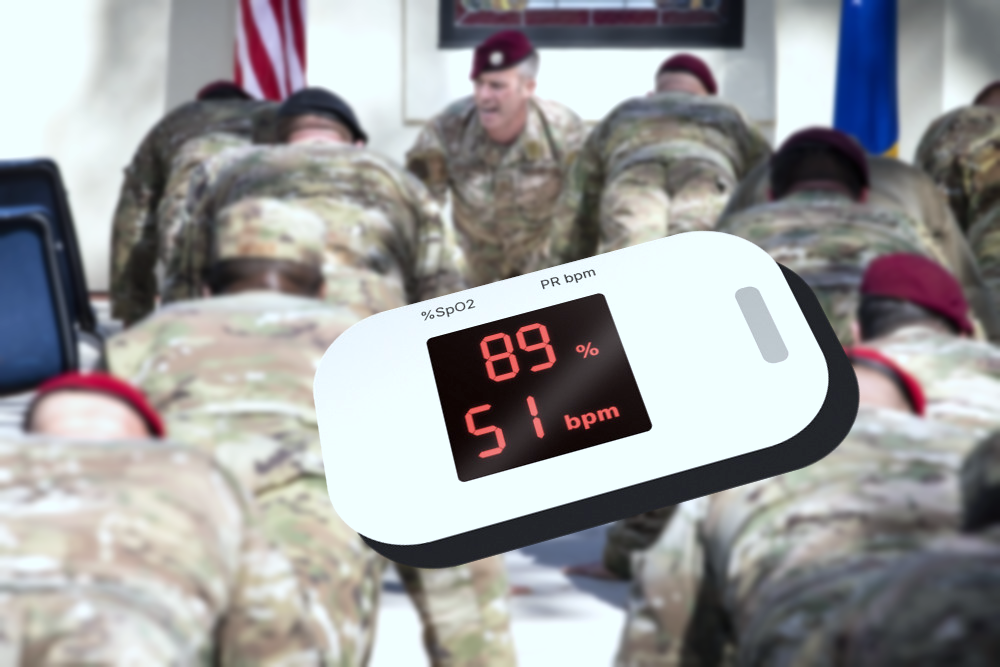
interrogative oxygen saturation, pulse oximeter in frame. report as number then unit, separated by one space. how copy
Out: 89 %
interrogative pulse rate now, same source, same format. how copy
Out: 51 bpm
